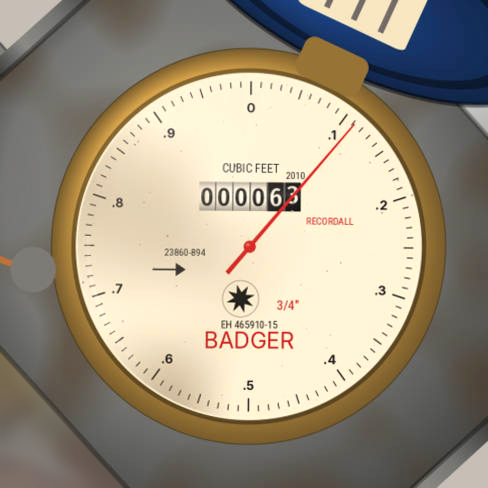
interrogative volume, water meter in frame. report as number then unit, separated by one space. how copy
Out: 63.11 ft³
